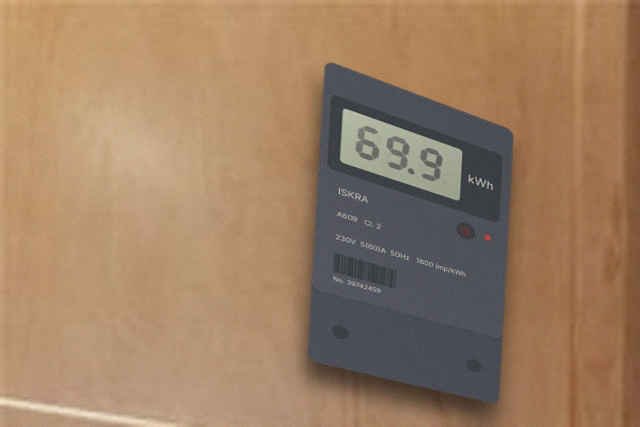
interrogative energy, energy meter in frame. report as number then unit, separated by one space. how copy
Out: 69.9 kWh
